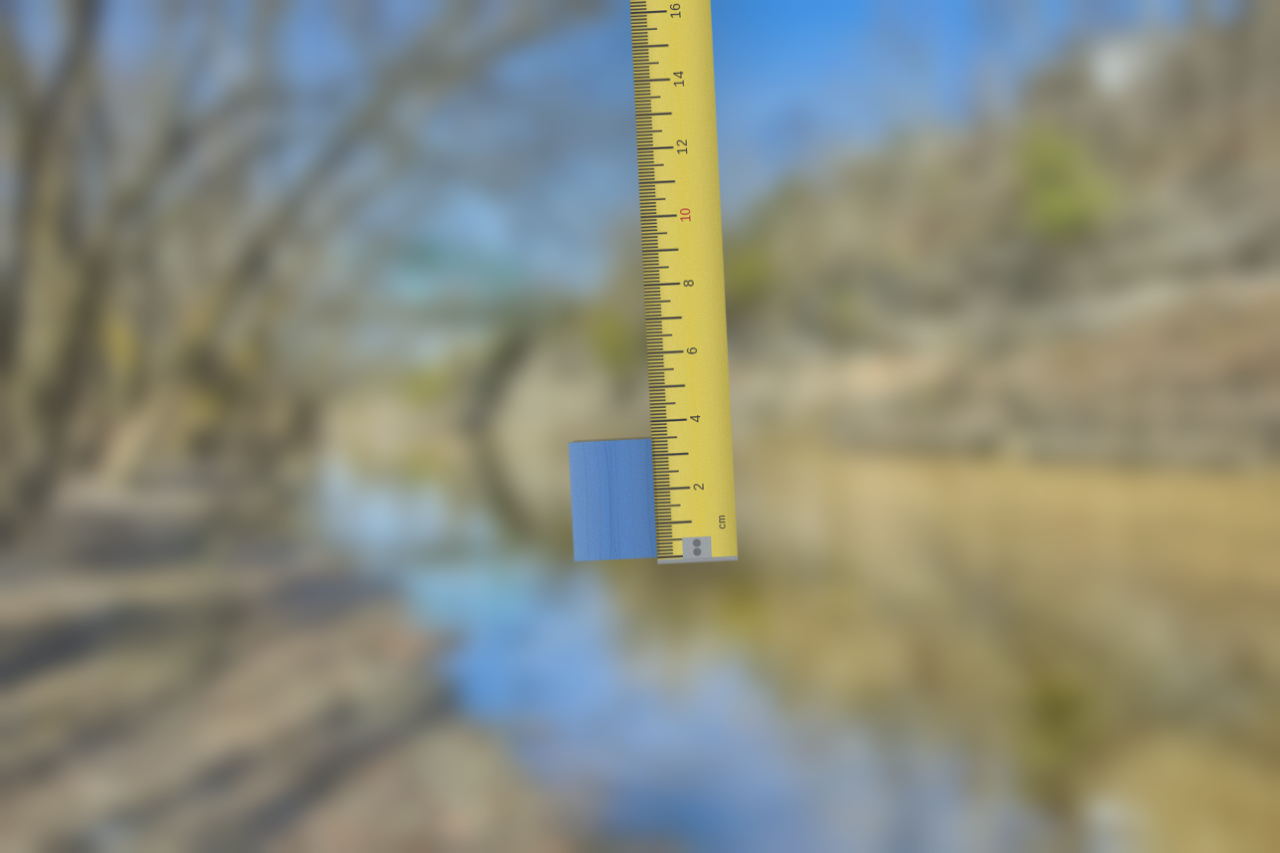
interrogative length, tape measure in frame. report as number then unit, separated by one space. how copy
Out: 3.5 cm
